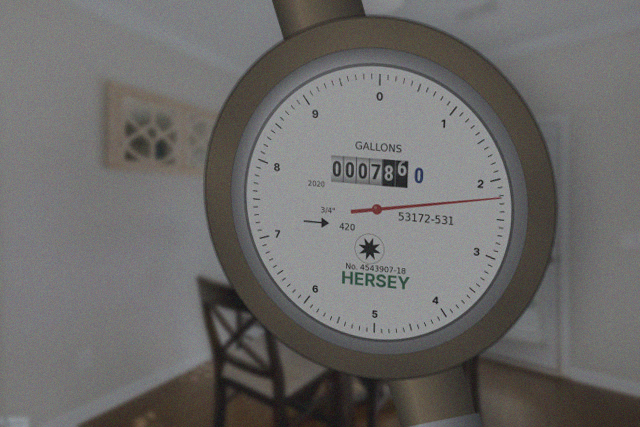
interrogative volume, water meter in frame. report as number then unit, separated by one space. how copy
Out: 7862.2 gal
